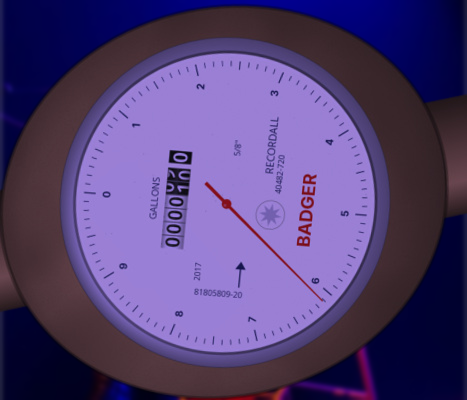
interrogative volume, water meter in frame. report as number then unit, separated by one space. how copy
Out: 96.1 gal
